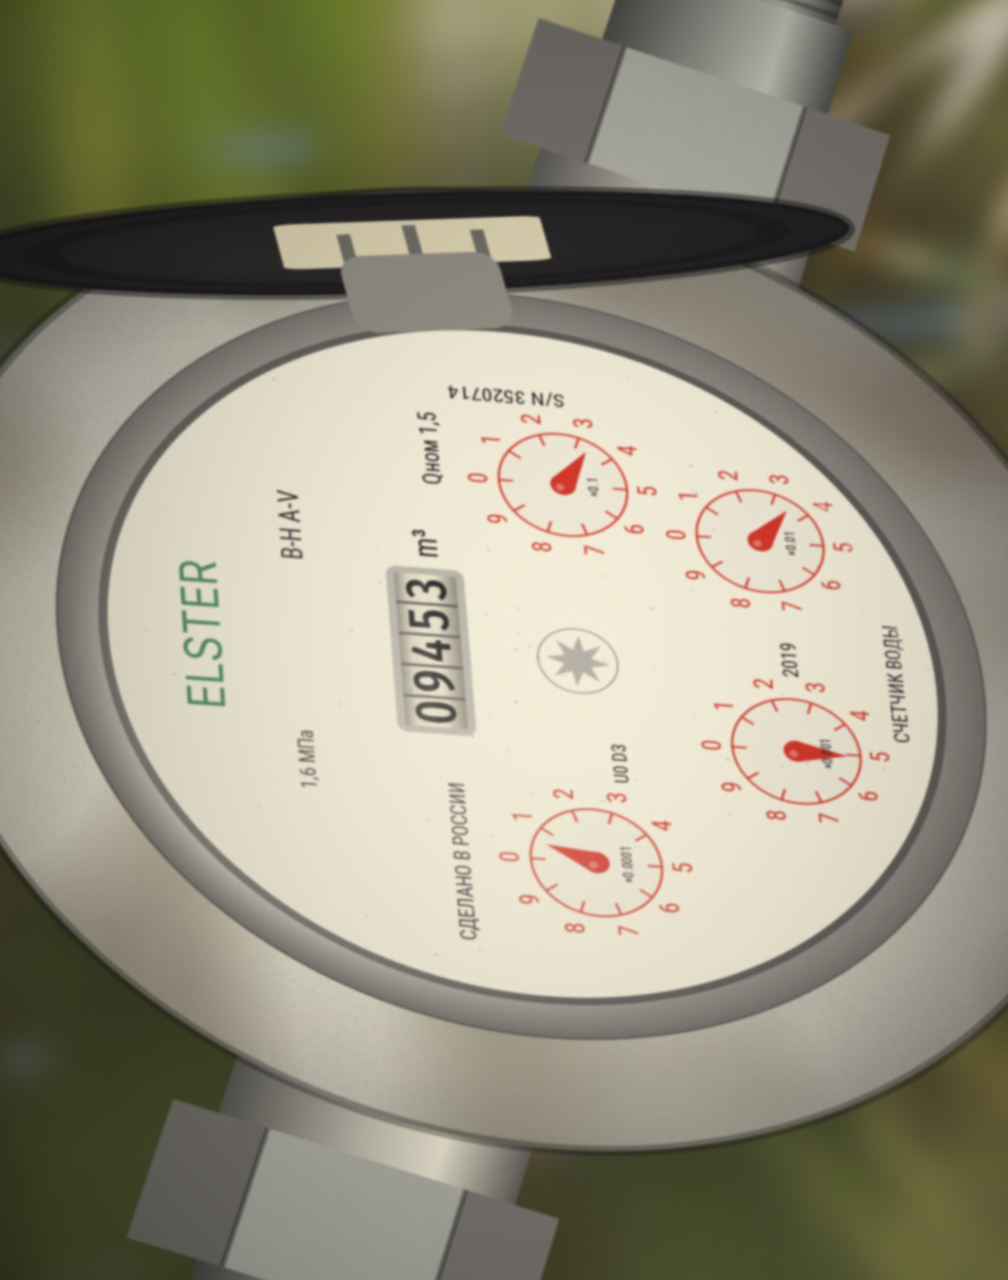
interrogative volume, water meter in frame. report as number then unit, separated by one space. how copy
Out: 9453.3350 m³
